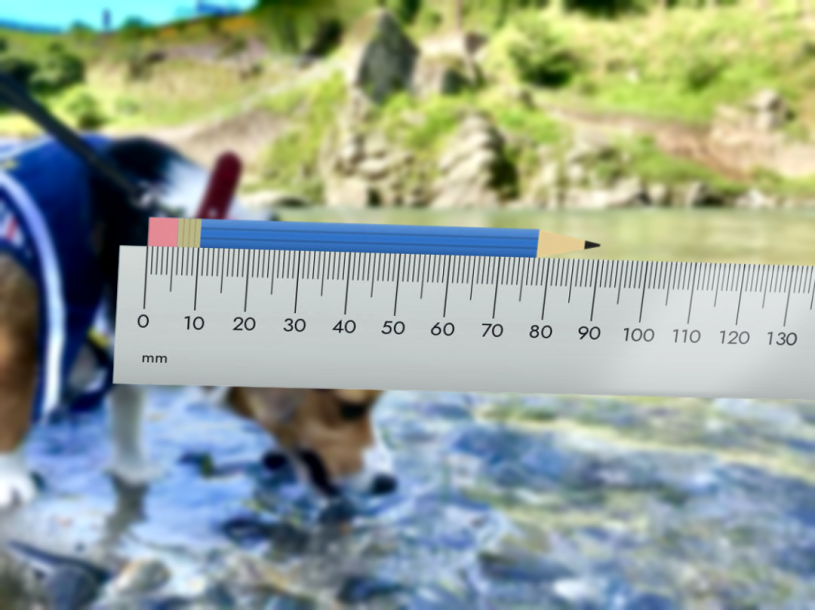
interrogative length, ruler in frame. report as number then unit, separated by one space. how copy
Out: 90 mm
